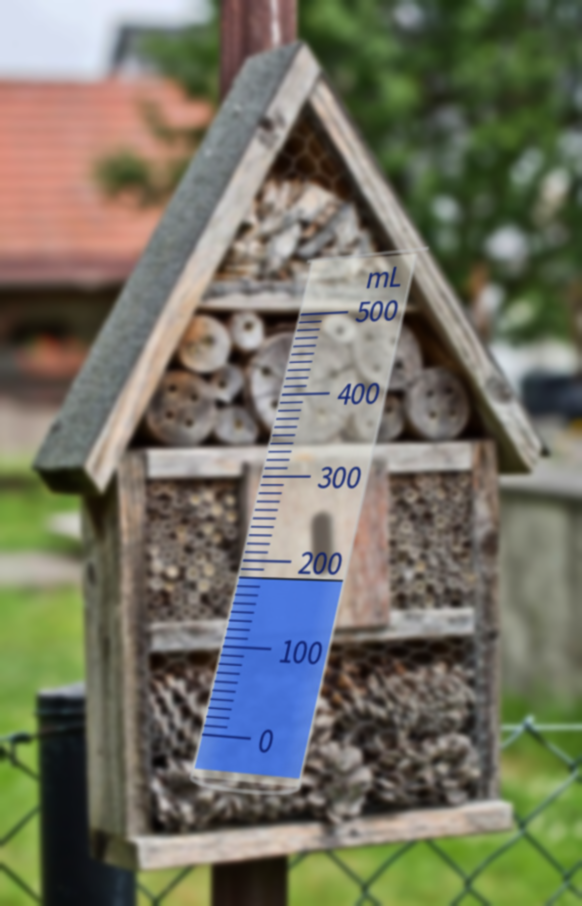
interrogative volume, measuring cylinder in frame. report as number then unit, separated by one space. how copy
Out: 180 mL
